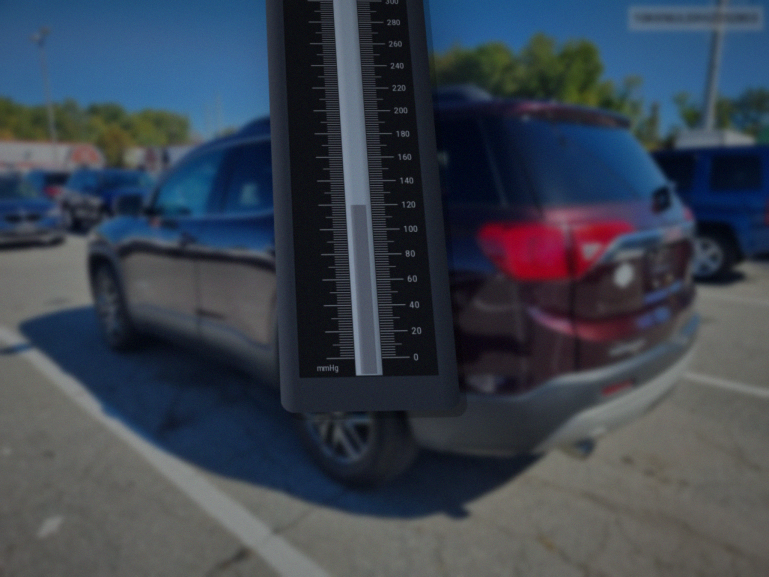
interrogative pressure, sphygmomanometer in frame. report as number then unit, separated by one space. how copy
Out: 120 mmHg
